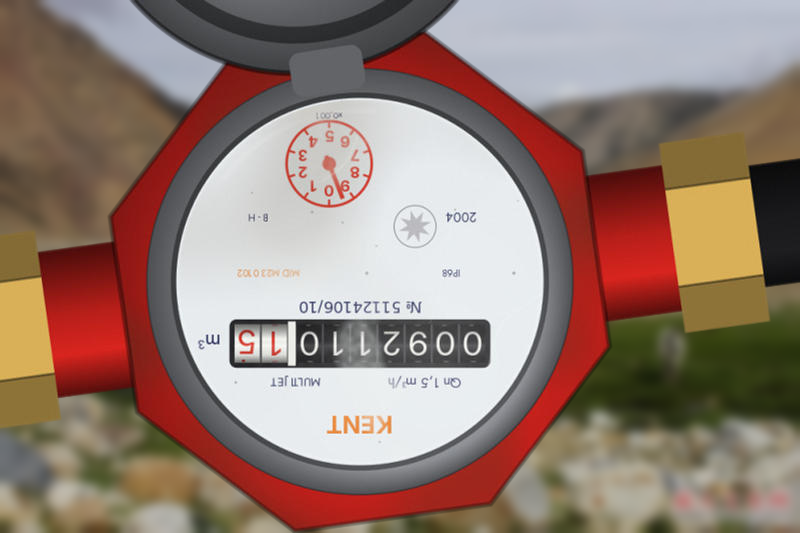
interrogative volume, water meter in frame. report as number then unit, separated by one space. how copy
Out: 92110.149 m³
